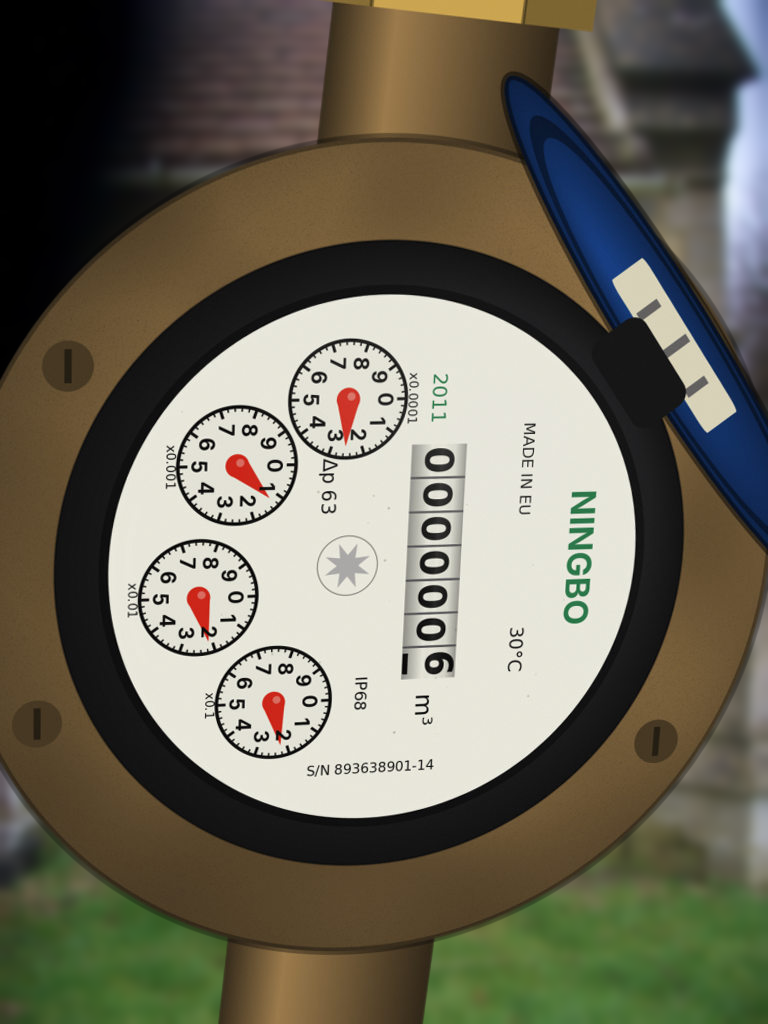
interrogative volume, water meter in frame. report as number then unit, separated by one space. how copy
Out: 6.2212 m³
